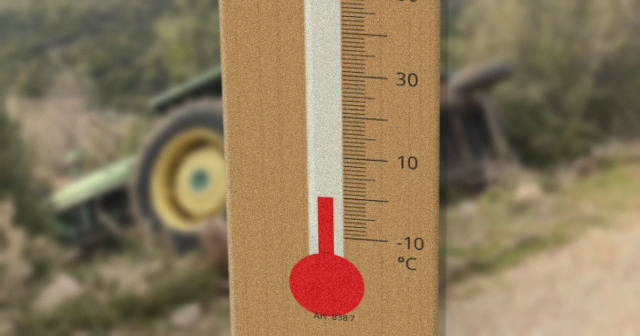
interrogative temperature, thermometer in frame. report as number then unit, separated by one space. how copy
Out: 0 °C
